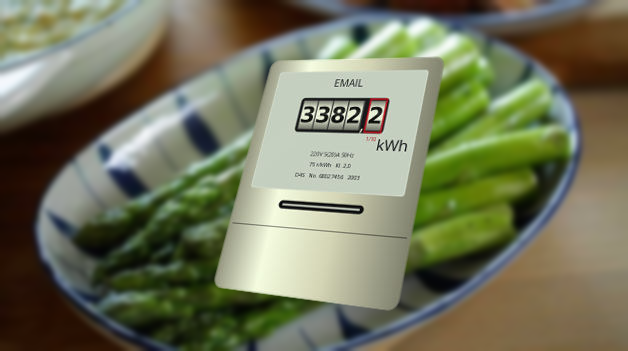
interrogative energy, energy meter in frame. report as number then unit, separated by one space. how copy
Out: 3382.2 kWh
